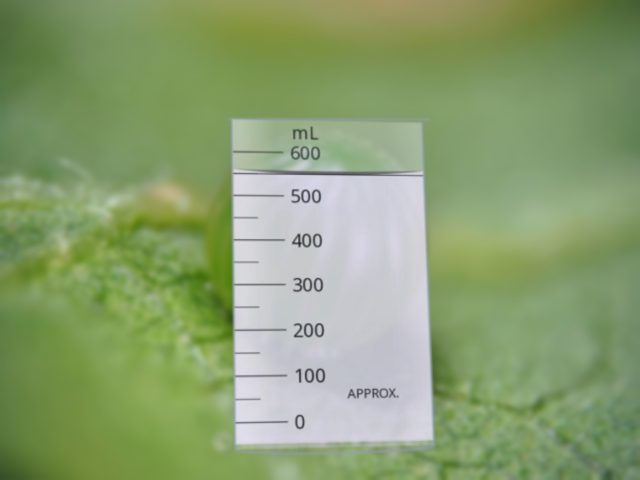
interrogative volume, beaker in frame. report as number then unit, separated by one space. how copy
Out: 550 mL
